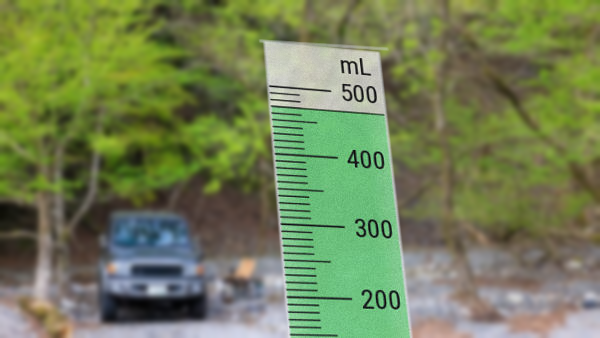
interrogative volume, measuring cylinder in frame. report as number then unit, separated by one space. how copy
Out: 470 mL
